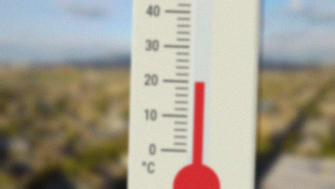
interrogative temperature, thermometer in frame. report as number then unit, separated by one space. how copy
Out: 20 °C
